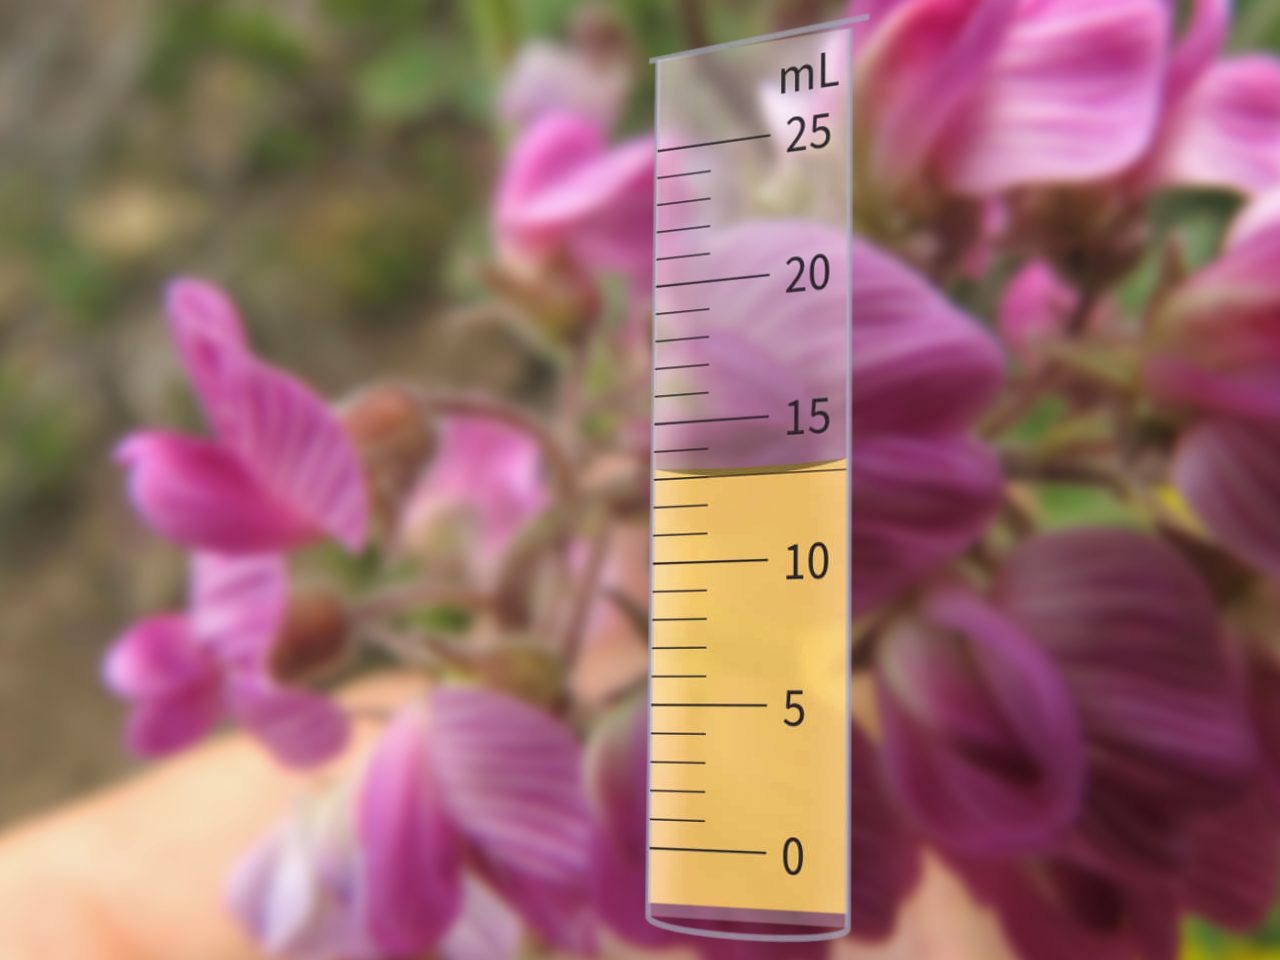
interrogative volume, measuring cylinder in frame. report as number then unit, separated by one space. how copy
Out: 13 mL
